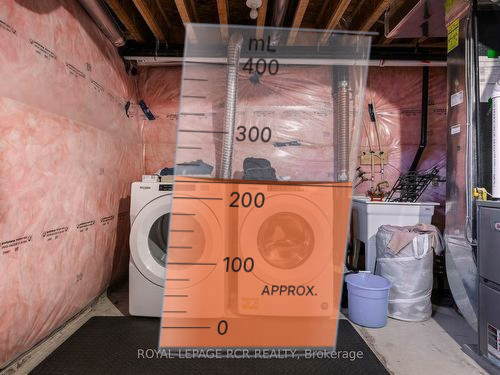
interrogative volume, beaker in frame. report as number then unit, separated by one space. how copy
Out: 225 mL
